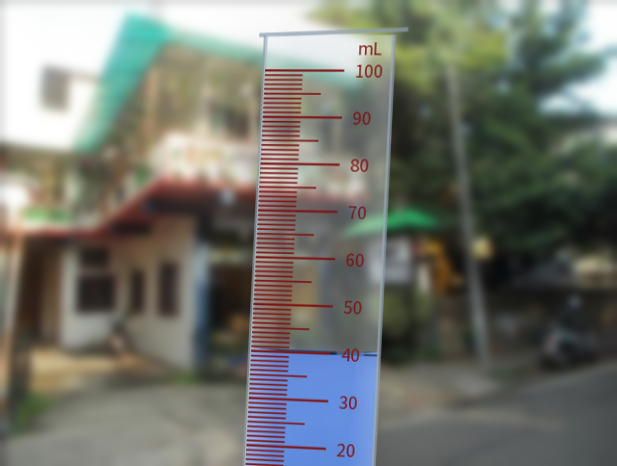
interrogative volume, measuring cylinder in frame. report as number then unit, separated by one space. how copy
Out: 40 mL
